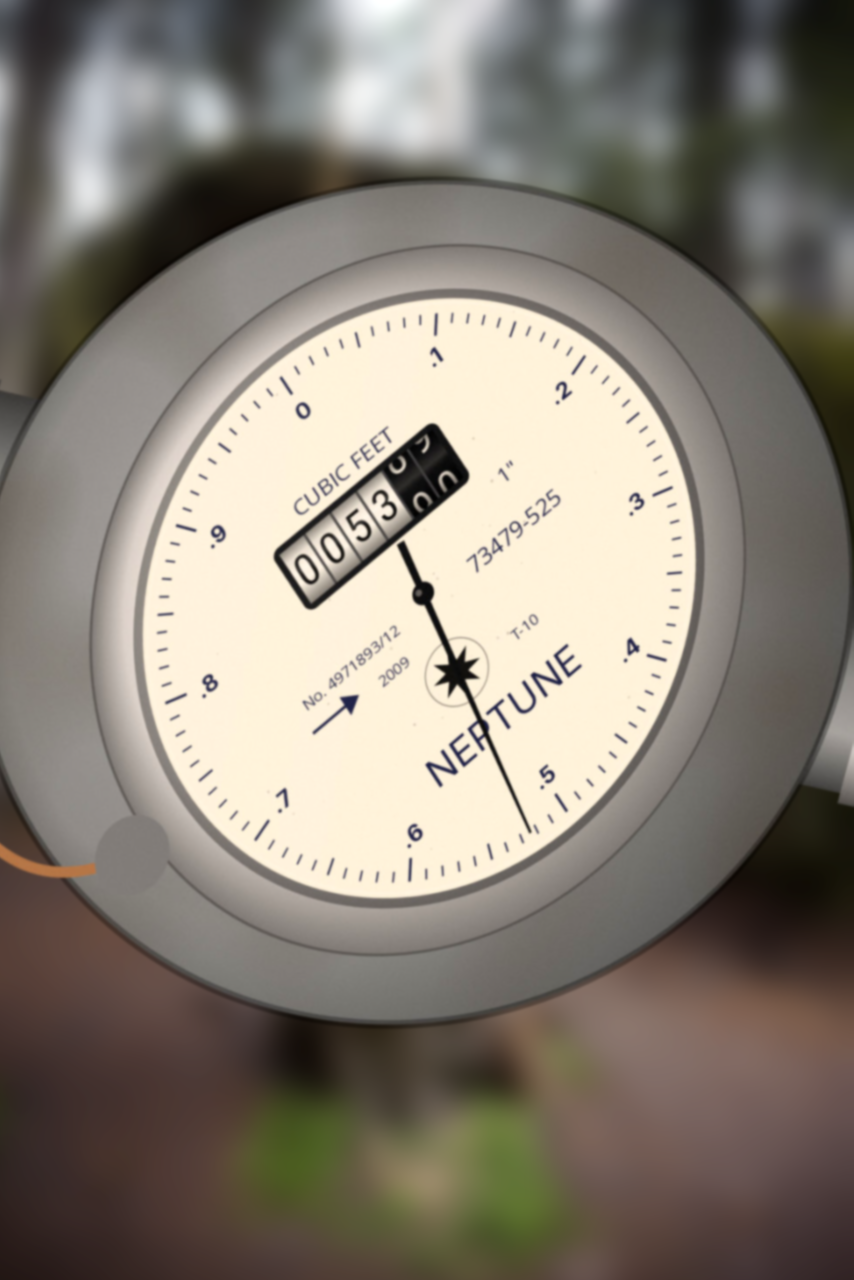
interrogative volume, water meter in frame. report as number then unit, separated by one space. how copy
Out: 5389.52 ft³
